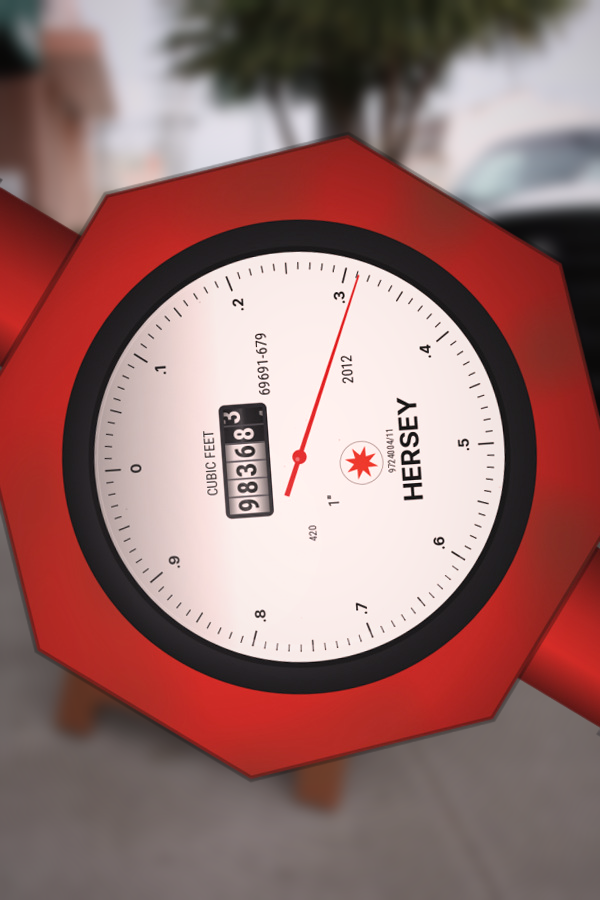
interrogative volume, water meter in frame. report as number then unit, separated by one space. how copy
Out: 983683.31 ft³
